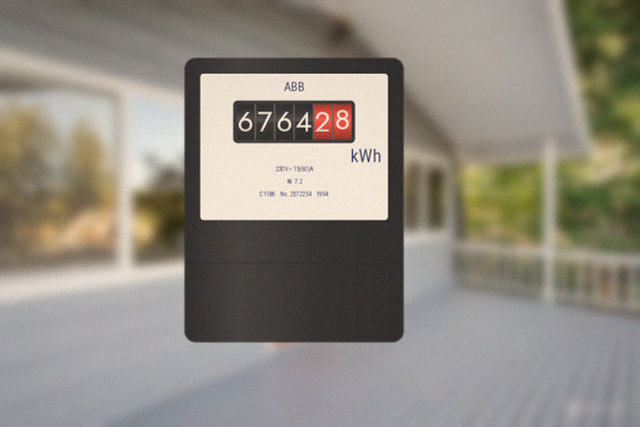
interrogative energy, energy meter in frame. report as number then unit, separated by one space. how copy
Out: 6764.28 kWh
